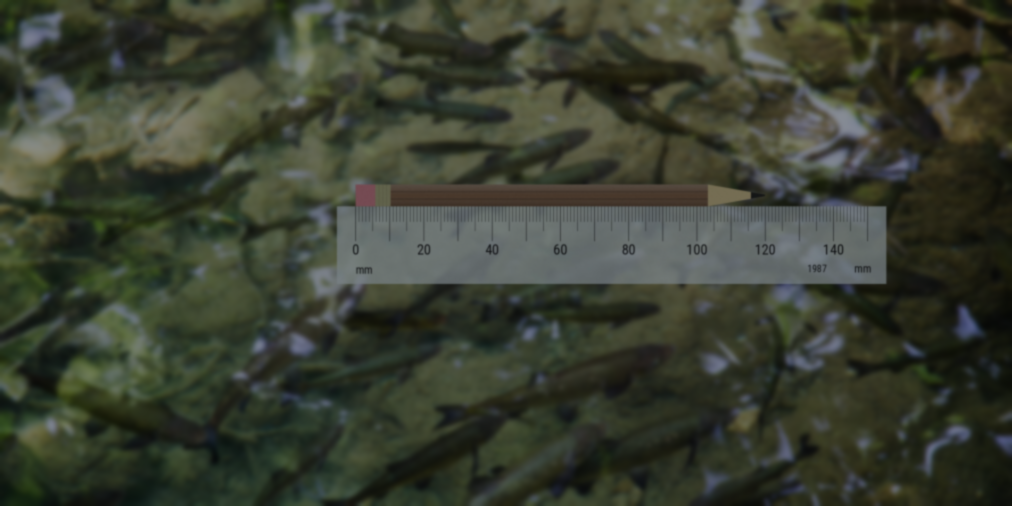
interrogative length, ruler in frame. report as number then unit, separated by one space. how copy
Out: 120 mm
